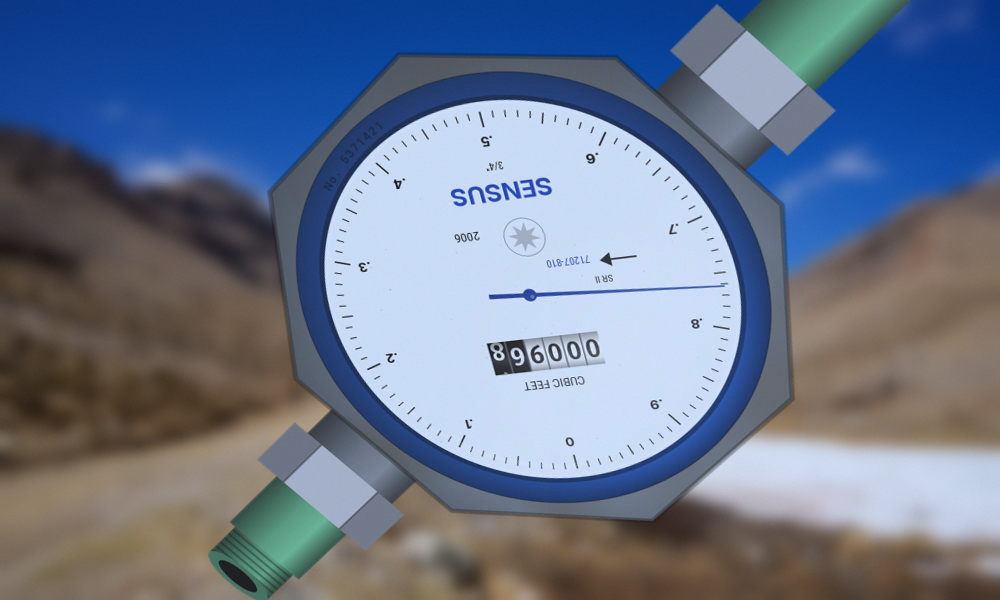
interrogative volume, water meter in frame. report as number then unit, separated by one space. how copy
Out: 967.76 ft³
